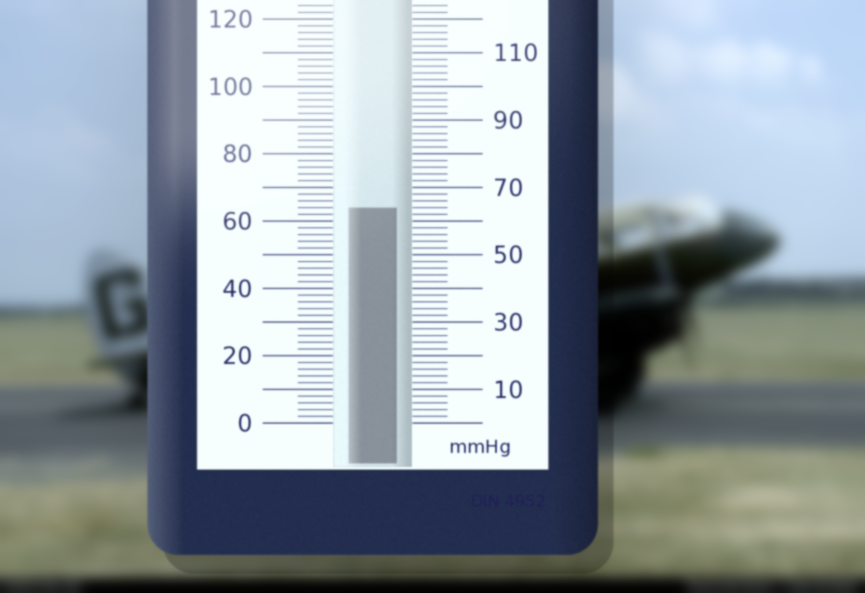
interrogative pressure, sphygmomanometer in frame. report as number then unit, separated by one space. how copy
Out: 64 mmHg
